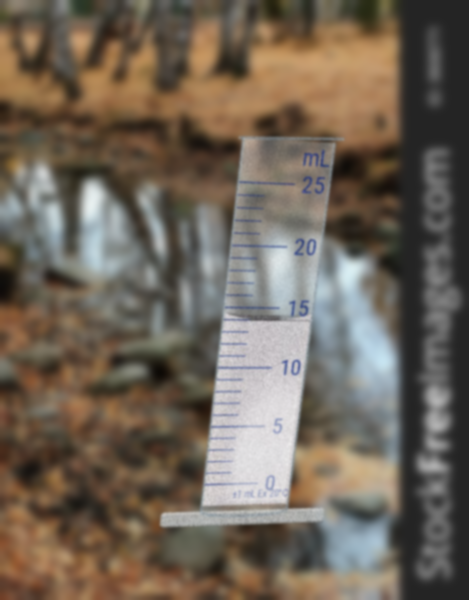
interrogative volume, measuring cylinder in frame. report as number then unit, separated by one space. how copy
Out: 14 mL
